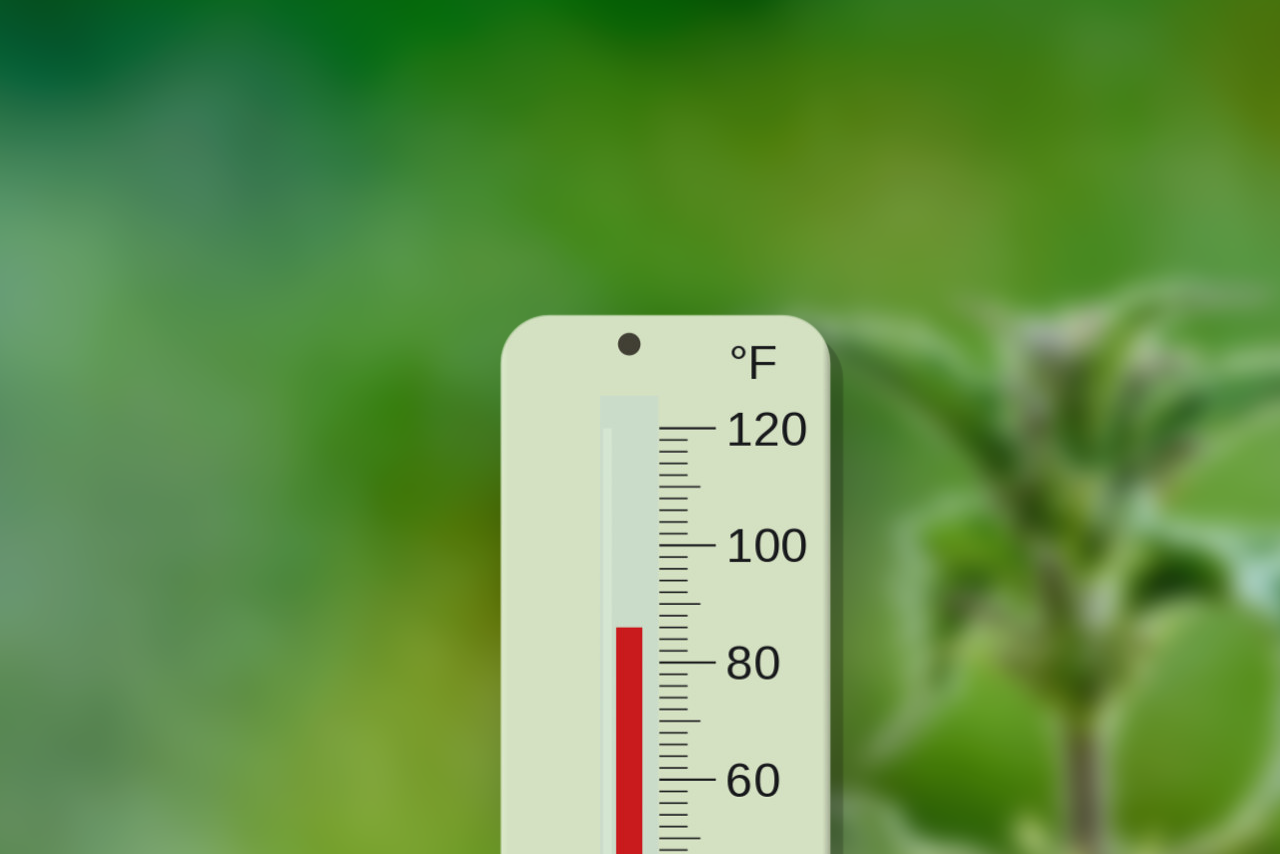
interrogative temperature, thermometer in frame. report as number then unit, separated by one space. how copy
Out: 86 °F
